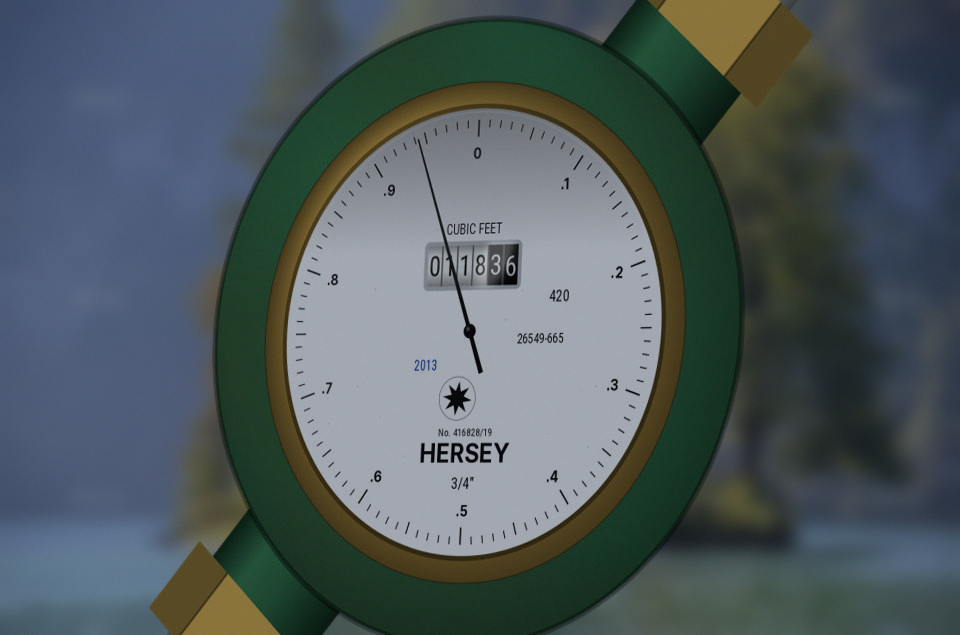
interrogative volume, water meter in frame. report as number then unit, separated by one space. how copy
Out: 11835.94 ft³
